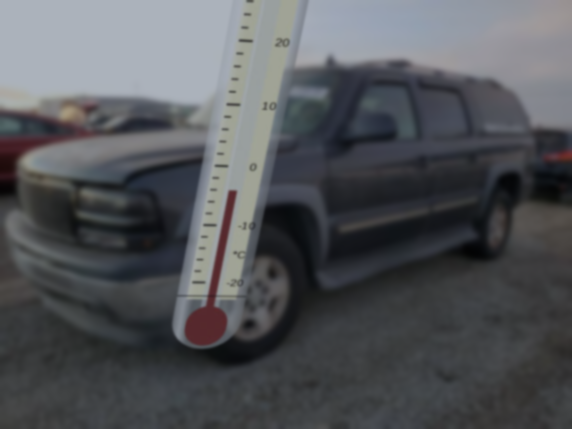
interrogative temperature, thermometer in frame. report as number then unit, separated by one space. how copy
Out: -4 °C
